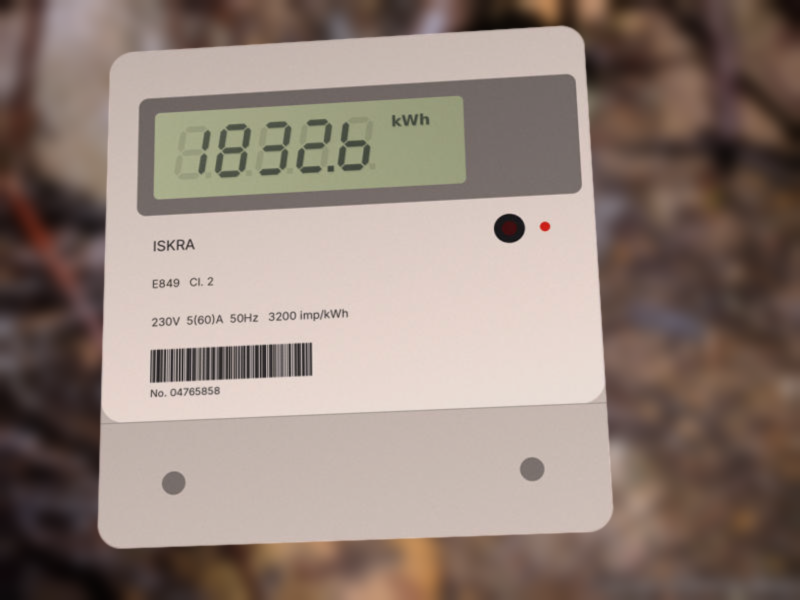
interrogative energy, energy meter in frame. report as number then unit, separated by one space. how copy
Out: 1832.6 kWh
